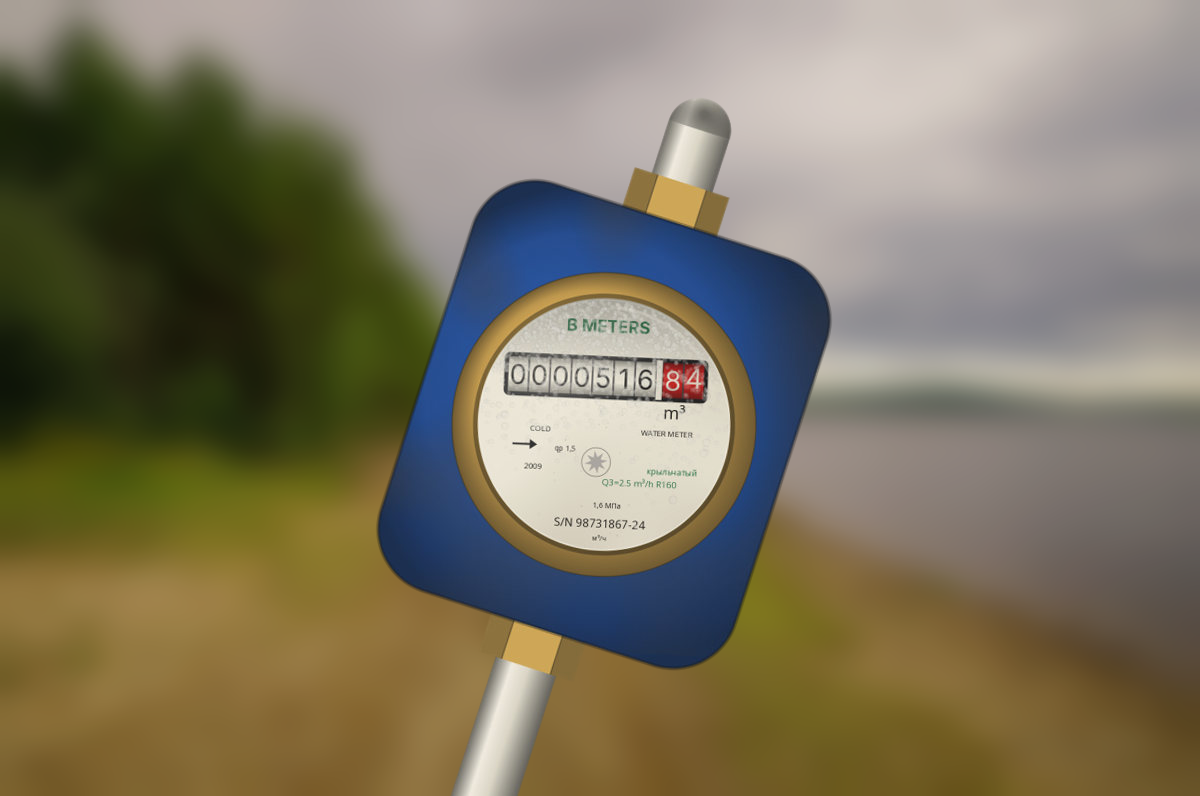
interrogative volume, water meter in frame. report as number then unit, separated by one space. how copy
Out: 516.84 m³
